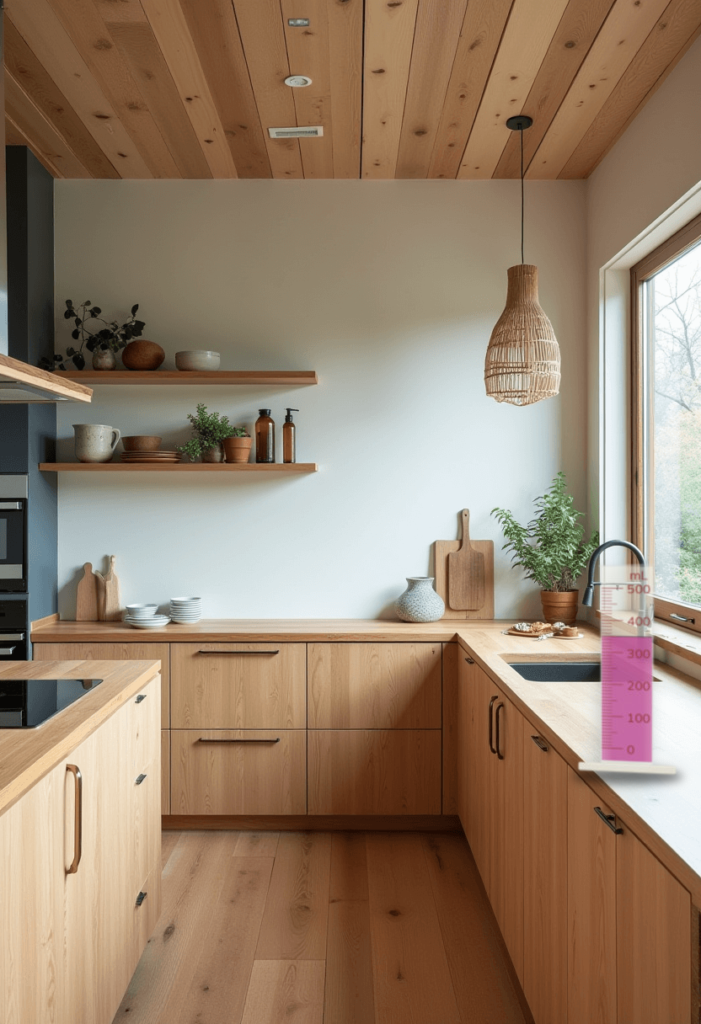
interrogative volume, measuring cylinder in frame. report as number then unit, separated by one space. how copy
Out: 350 mL
